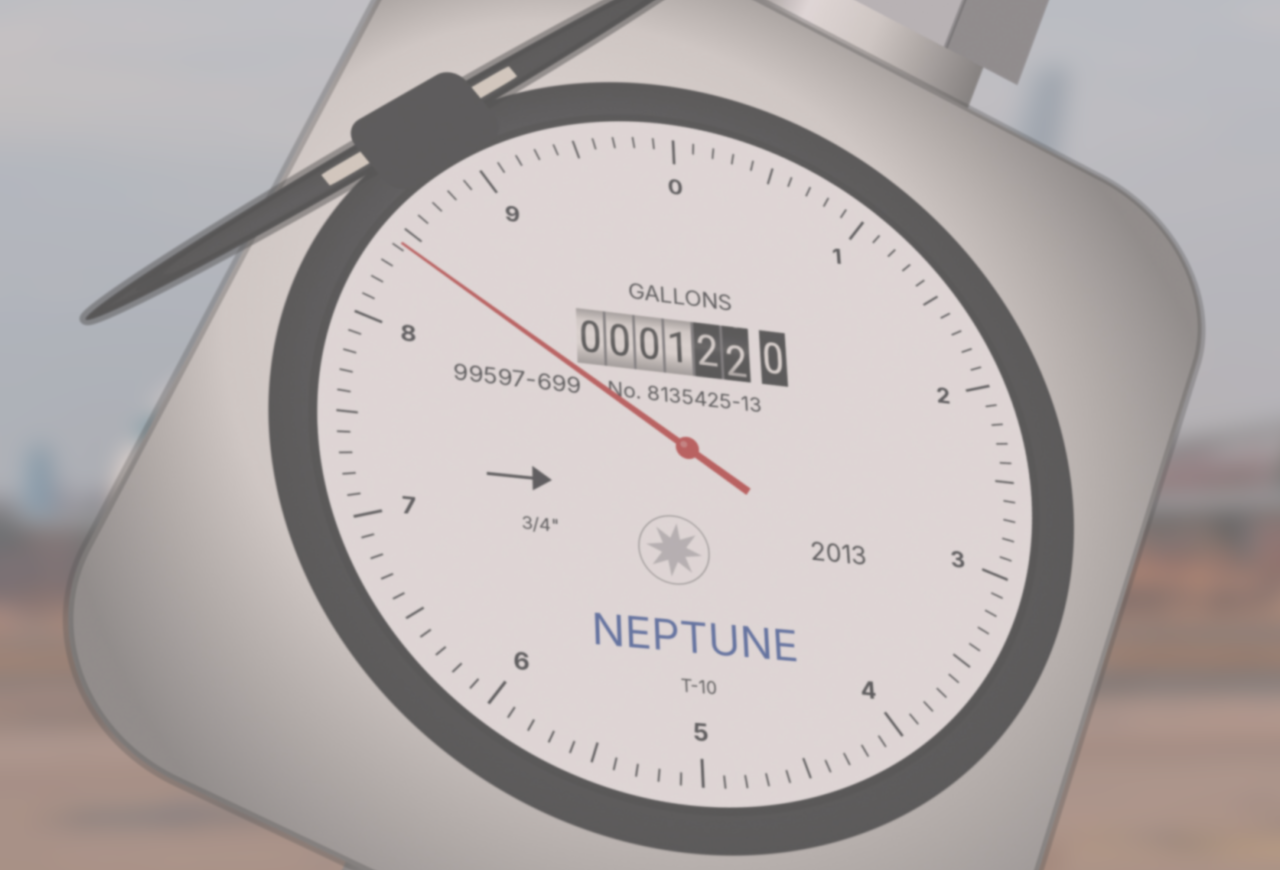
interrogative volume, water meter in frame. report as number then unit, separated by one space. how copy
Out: 1218.4 gal
